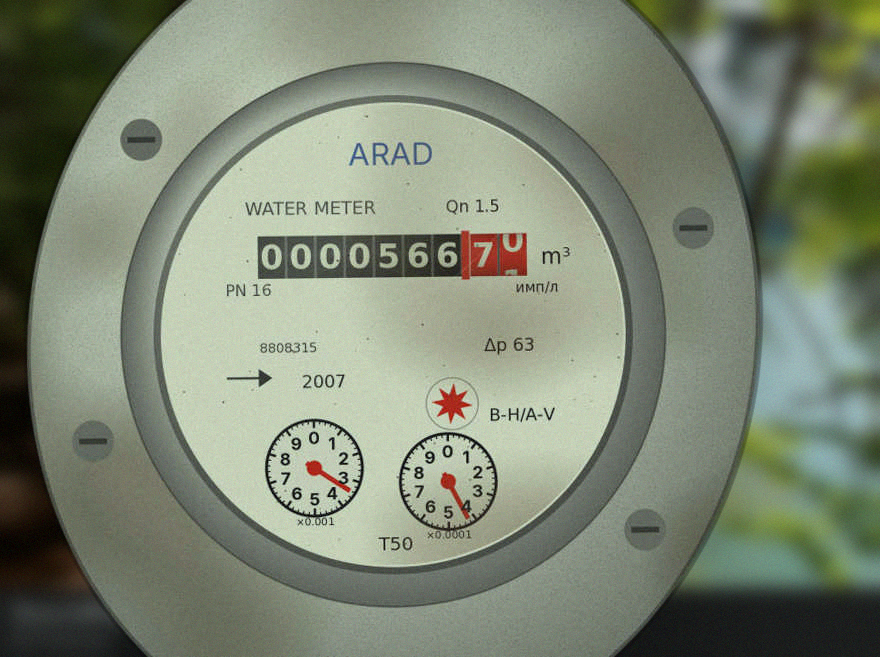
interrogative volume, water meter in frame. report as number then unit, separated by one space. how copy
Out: 566.7034 m³
